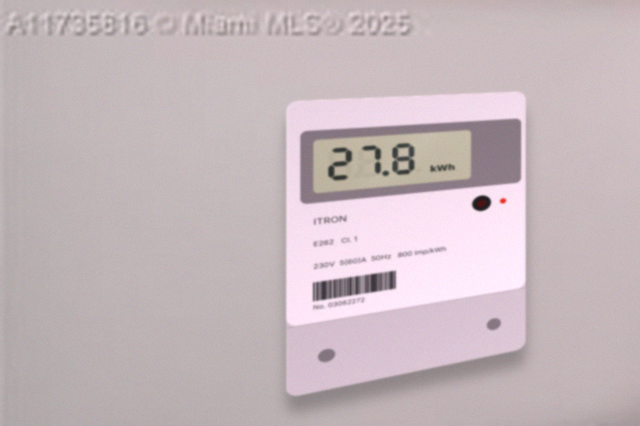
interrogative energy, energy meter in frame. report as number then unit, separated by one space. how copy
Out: 27.8 kWh
